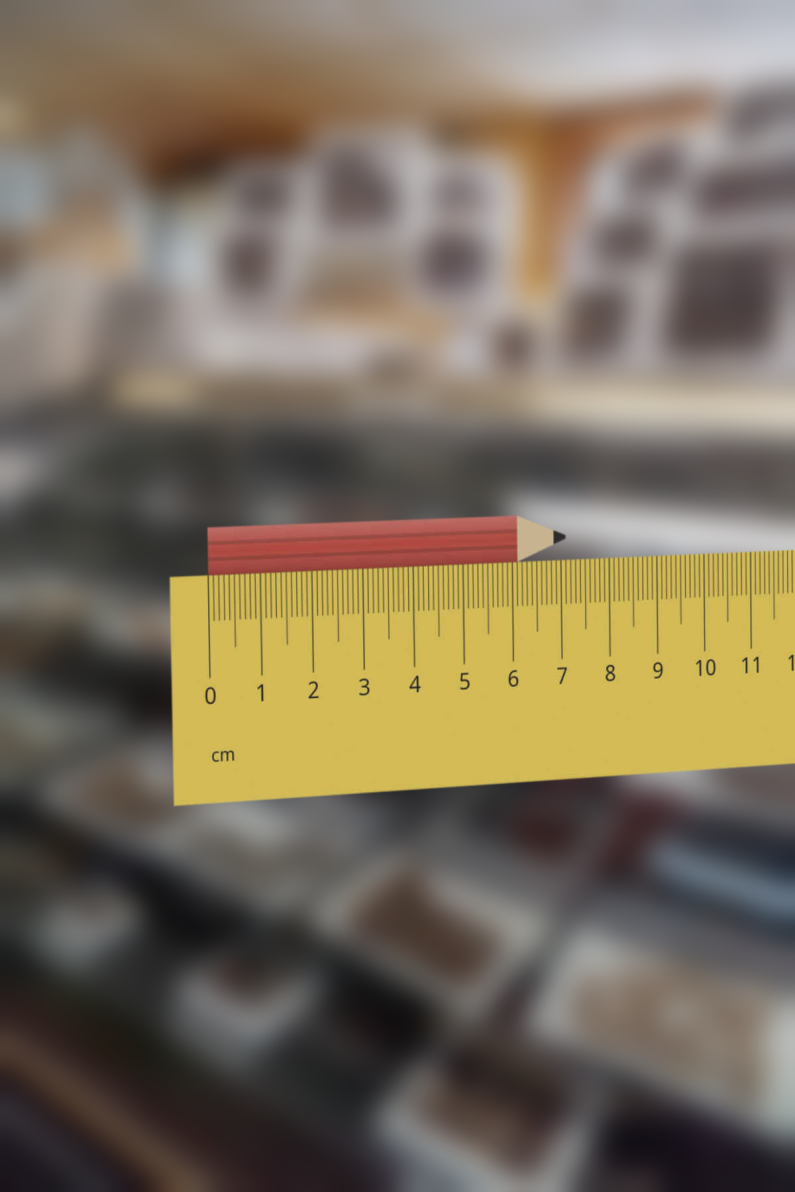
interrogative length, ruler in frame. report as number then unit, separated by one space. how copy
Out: 7.1 cm
